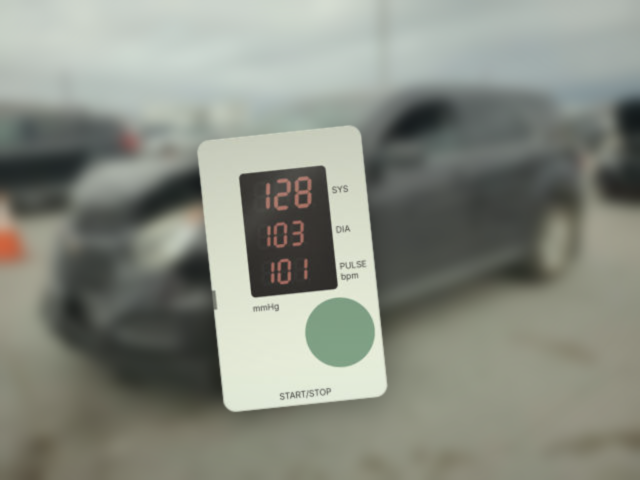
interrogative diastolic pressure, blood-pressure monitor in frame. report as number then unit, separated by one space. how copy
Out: 103 mmHg
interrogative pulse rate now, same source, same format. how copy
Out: 101 bpm
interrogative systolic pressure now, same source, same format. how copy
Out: 128 mmHg
